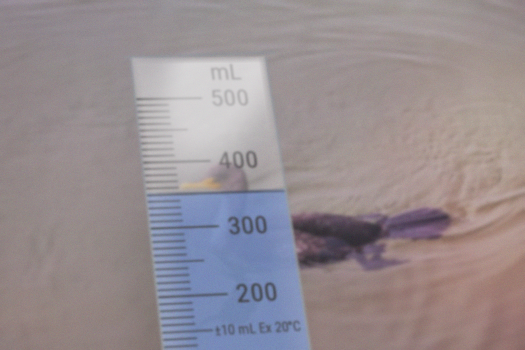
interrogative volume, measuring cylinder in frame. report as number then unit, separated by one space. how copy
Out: 350 mL
